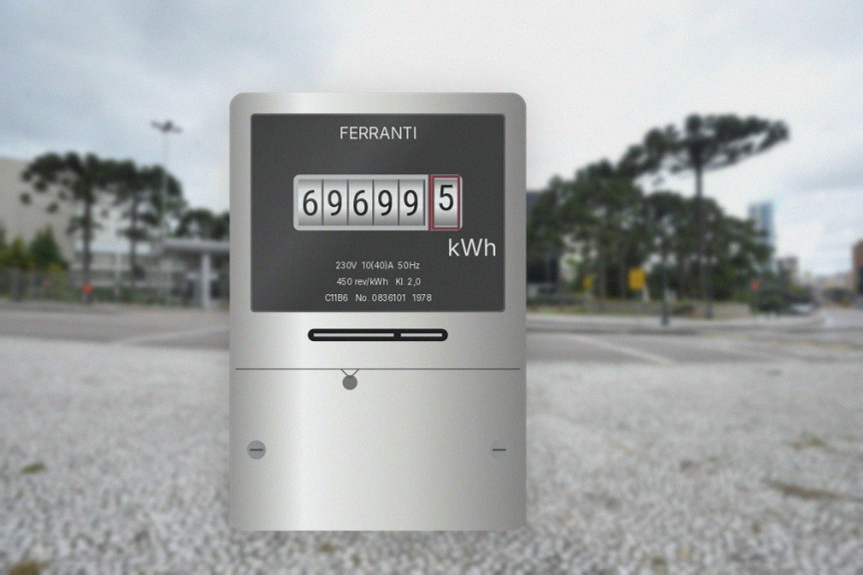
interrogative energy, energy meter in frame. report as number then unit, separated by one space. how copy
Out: 69699.5 kWh
